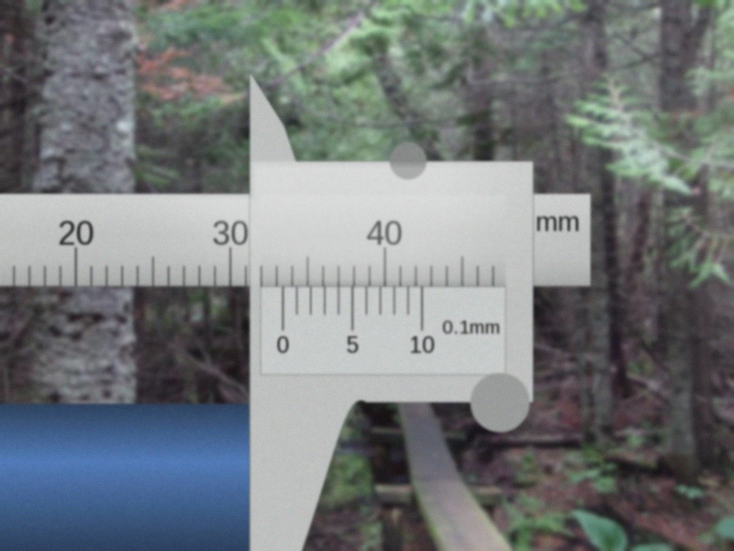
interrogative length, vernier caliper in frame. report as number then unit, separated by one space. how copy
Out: 33.4 mm
